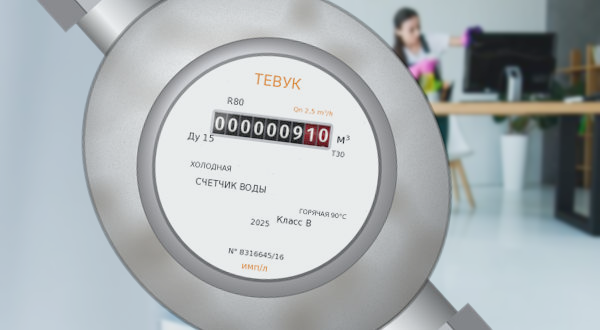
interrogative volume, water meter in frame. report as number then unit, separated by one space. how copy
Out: 9.10 m³
